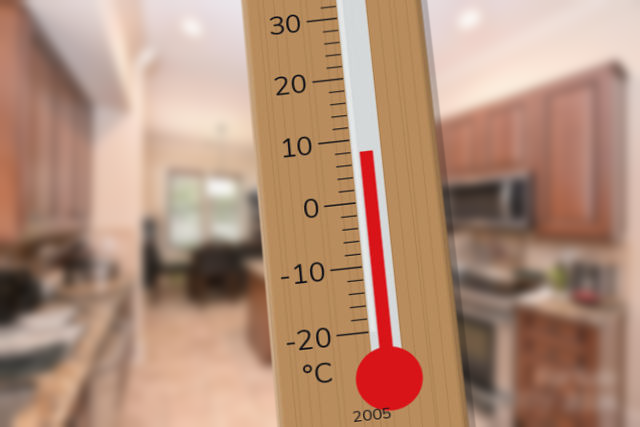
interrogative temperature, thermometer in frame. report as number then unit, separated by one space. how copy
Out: 8 °C
